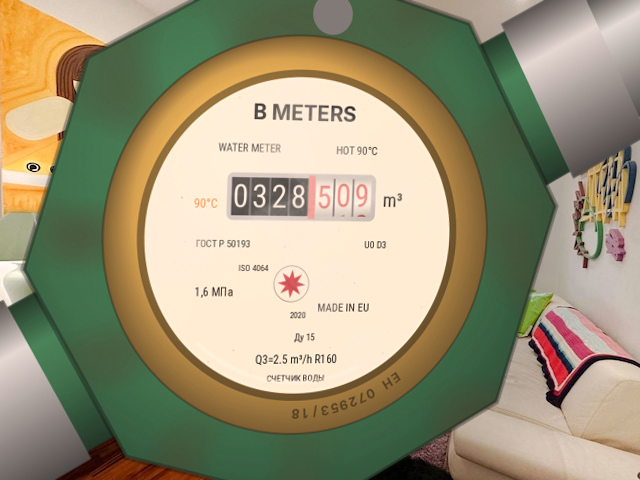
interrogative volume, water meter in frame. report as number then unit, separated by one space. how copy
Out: 328.509 m³
